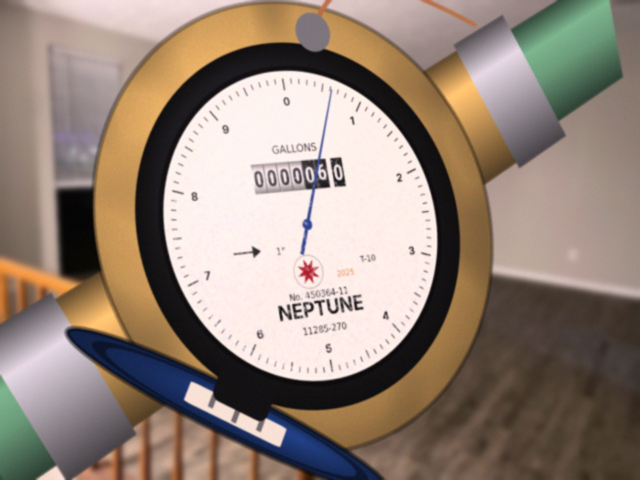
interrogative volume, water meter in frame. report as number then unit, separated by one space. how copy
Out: 60.6 gal
